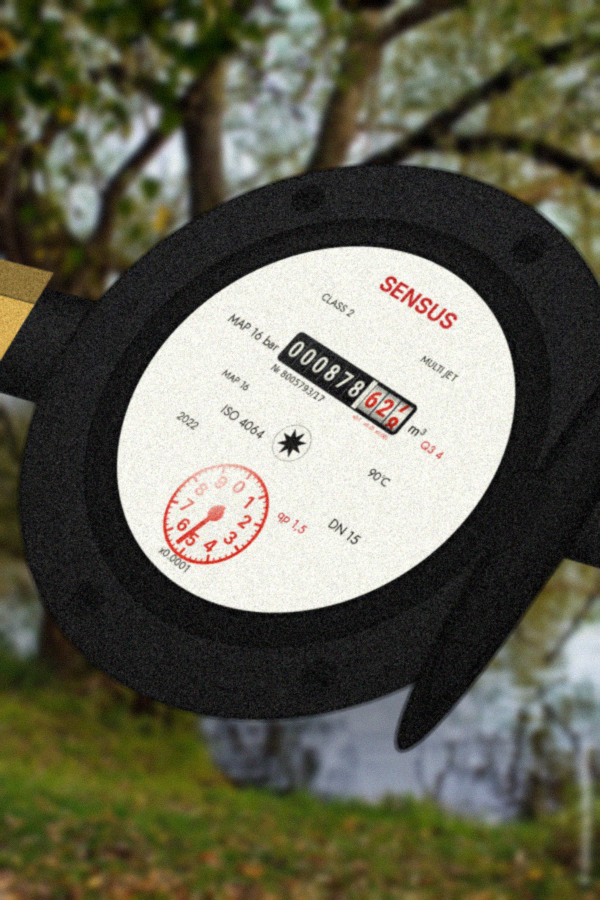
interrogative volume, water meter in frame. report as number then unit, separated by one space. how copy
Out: 878.6275 m³
